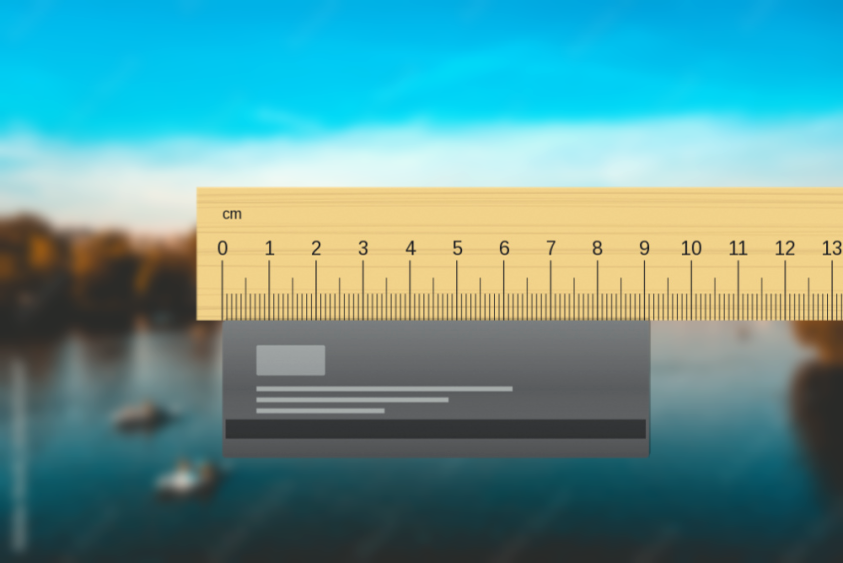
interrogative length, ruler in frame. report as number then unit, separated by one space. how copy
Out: 9.1 cm
